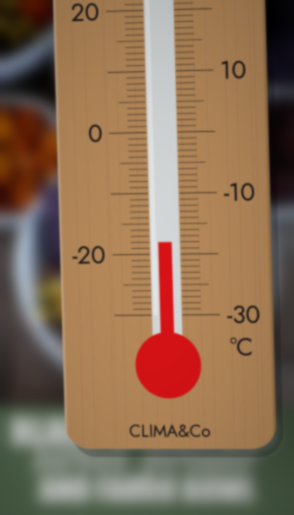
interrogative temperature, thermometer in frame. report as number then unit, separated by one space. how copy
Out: -18 °C
